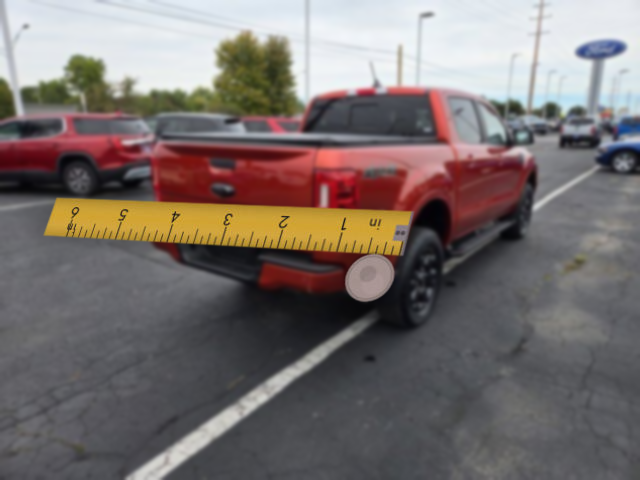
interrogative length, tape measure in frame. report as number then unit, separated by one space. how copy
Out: 0.75 in
